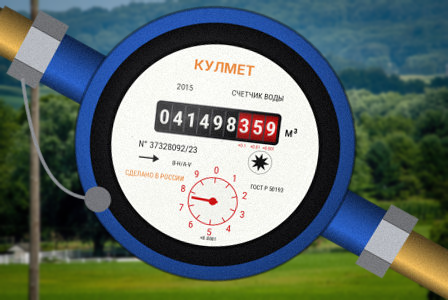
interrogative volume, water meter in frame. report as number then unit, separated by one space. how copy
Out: 41498.3597 m³
